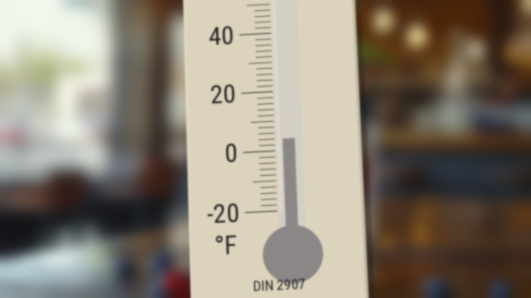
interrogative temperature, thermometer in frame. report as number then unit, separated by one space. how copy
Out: 4 °F
